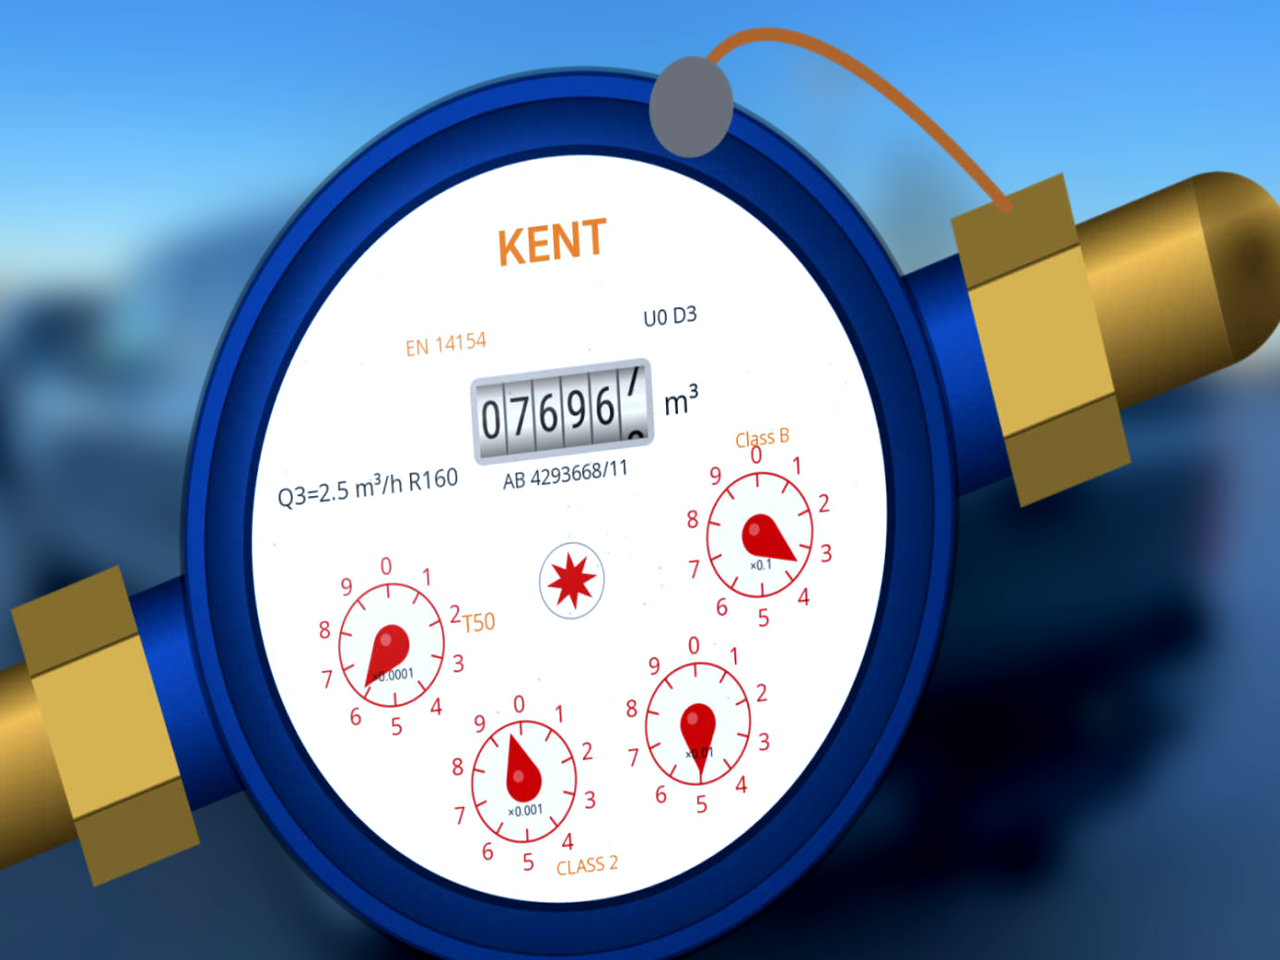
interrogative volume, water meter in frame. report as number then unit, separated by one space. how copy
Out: 76967.3496 m³
